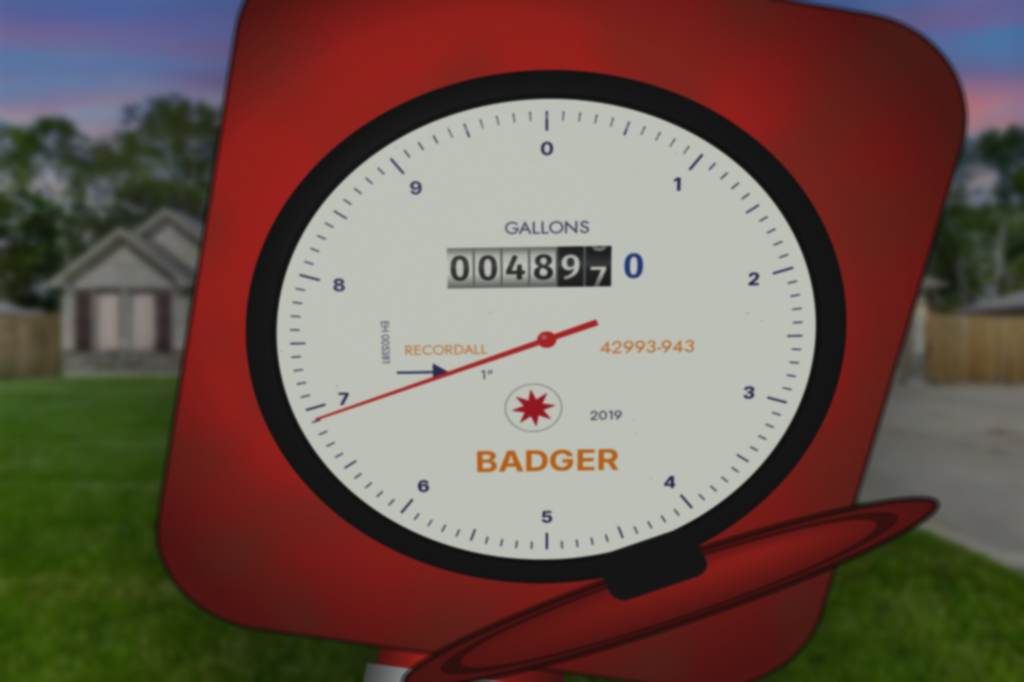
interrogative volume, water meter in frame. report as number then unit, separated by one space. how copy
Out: 48966.9 gal
